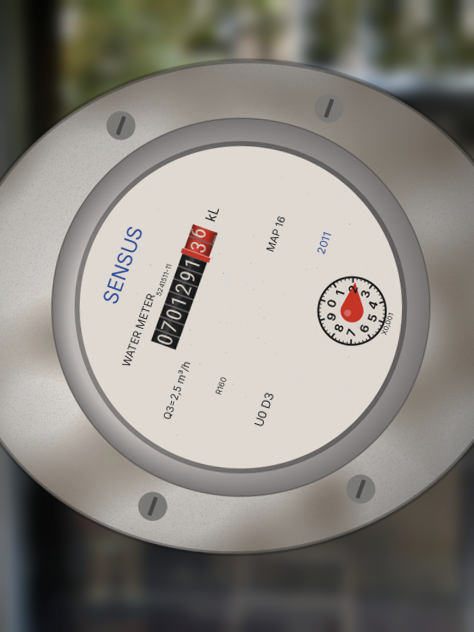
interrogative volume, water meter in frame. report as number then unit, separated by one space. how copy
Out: 701291.362 kL
